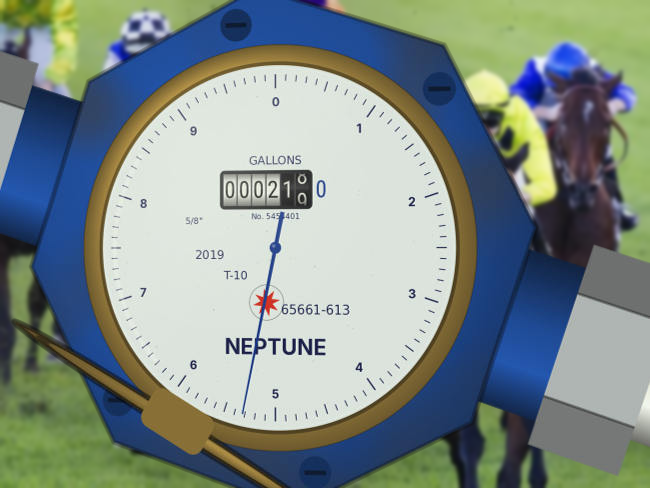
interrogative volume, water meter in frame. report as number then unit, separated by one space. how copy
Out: 2185.3 gal
